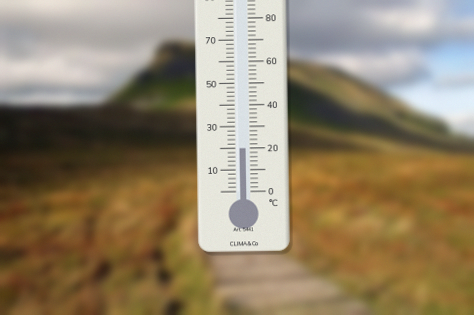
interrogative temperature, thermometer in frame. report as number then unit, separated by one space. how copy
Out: 20 °C
